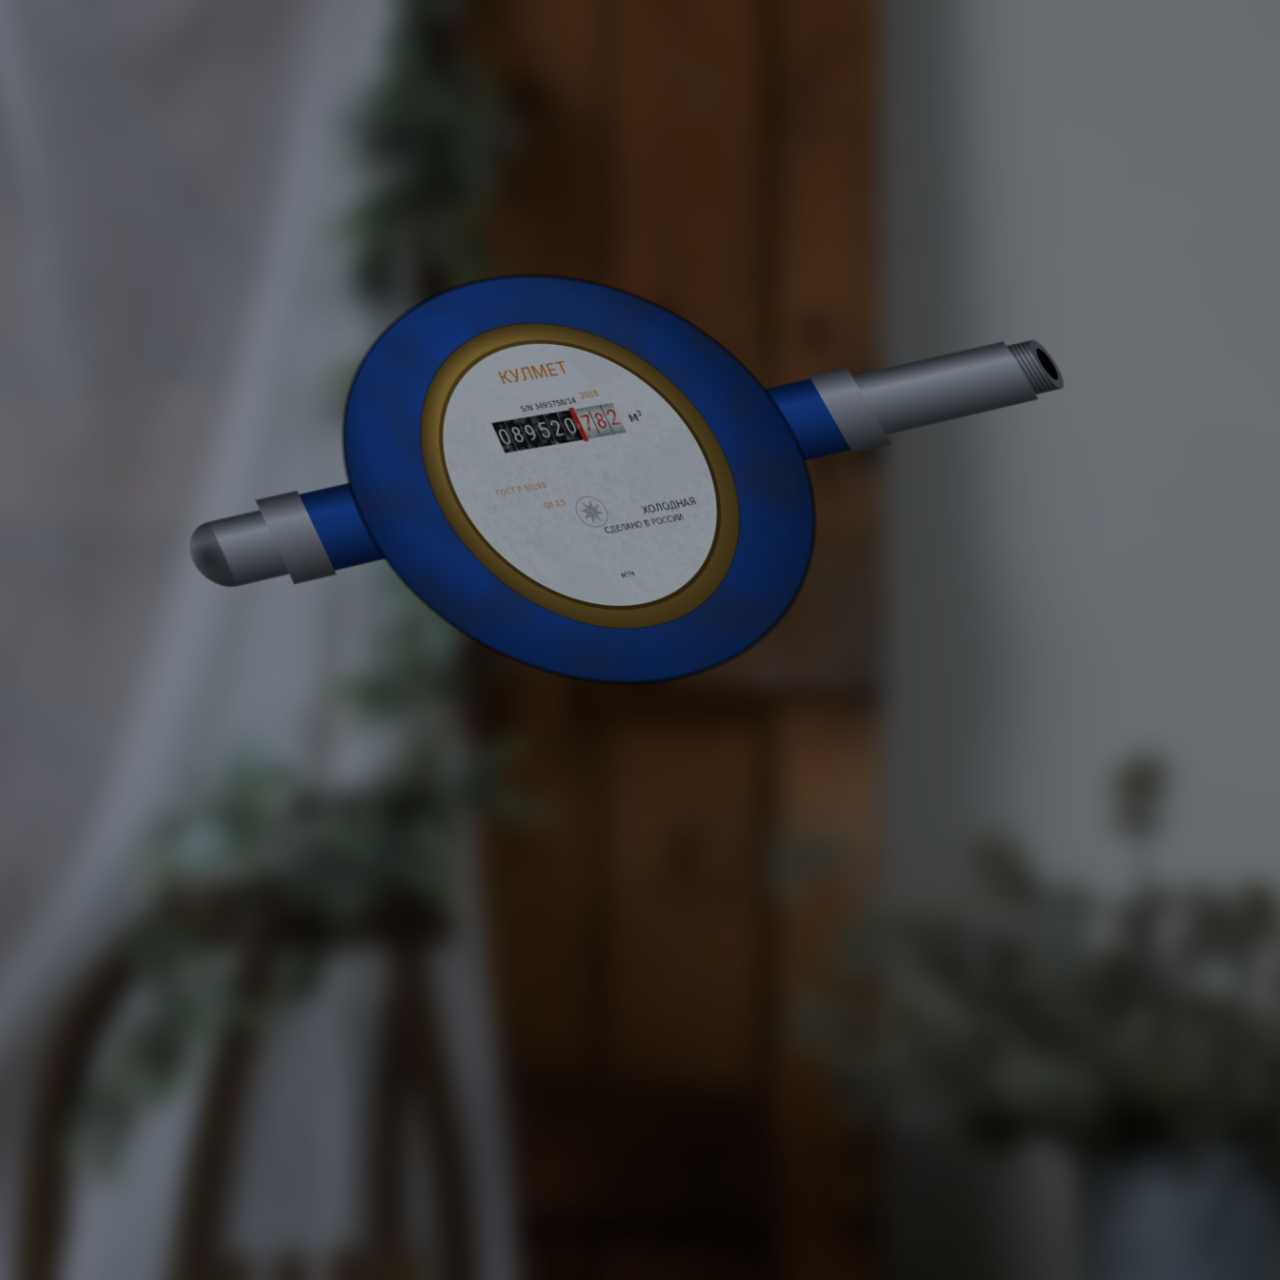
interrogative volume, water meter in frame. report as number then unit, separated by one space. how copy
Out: 89520.782 m³
